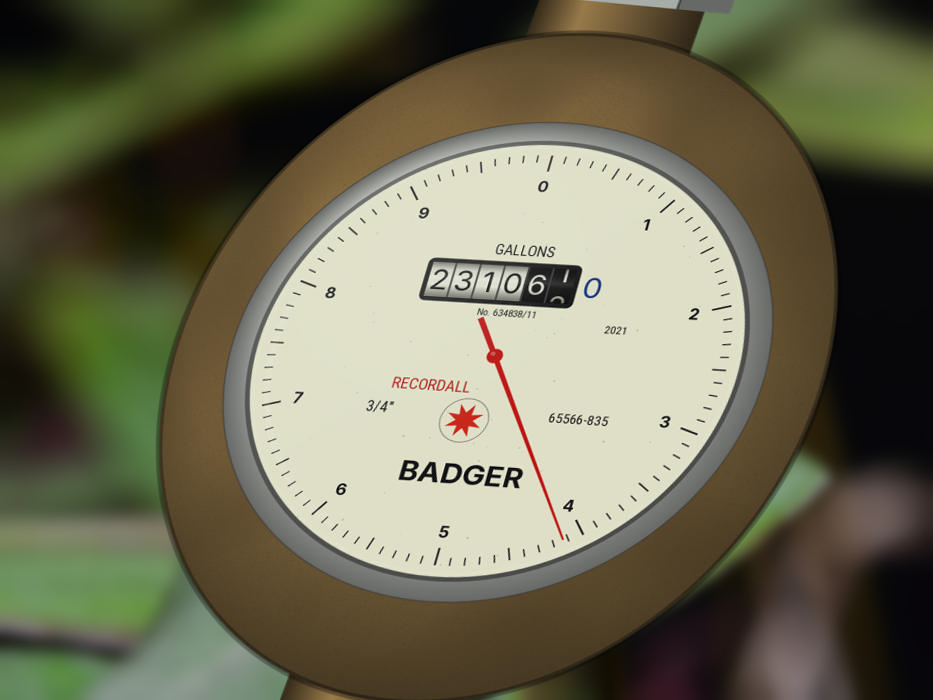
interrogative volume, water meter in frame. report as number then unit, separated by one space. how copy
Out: 2310614.1 gal
